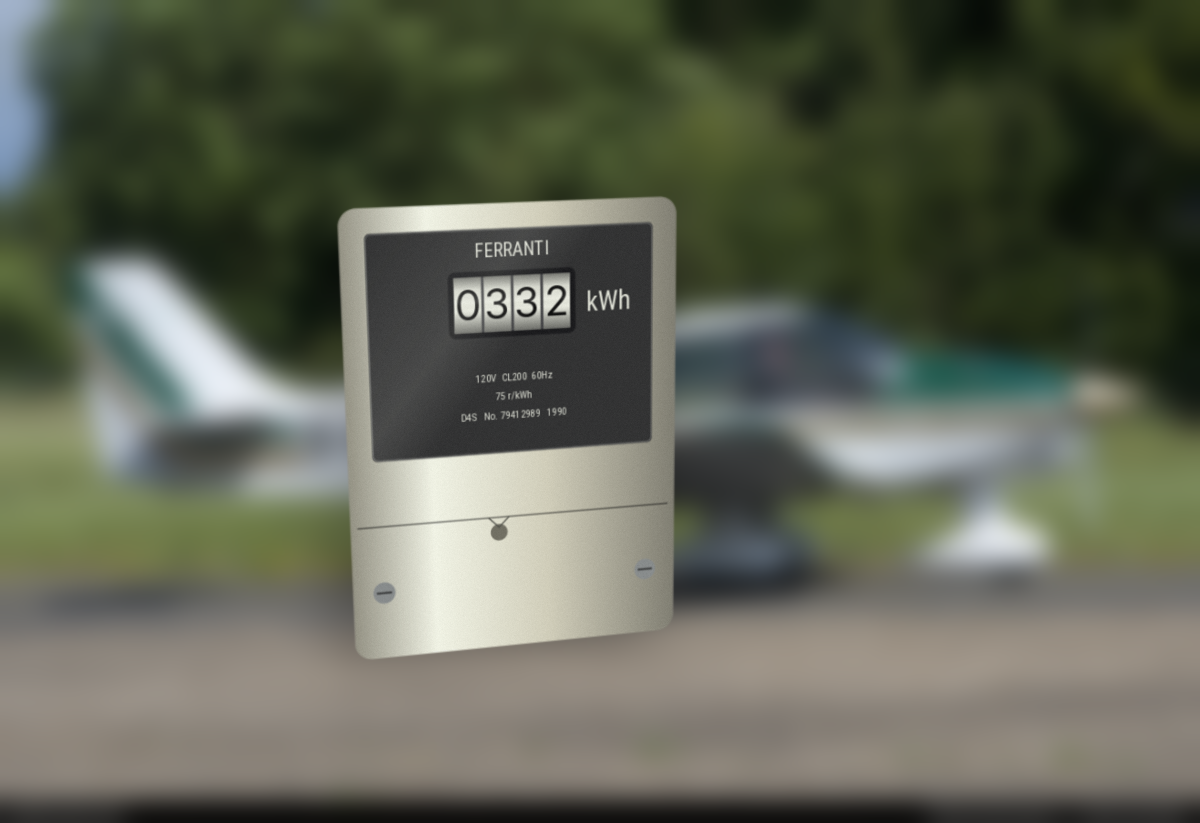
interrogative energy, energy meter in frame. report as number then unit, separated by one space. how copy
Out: 332 kWh
